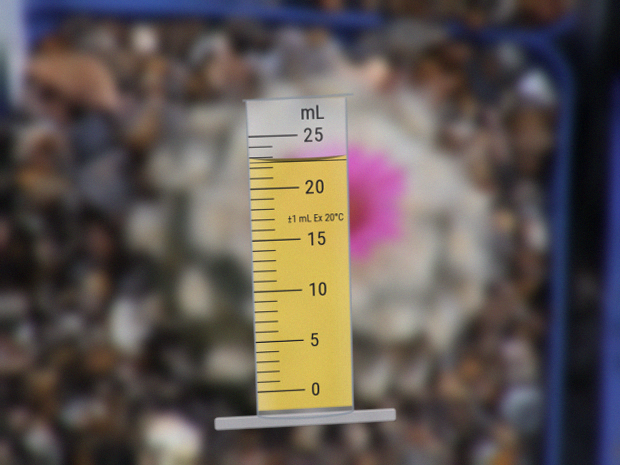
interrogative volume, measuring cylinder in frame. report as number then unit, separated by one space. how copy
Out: 22.5 mL
